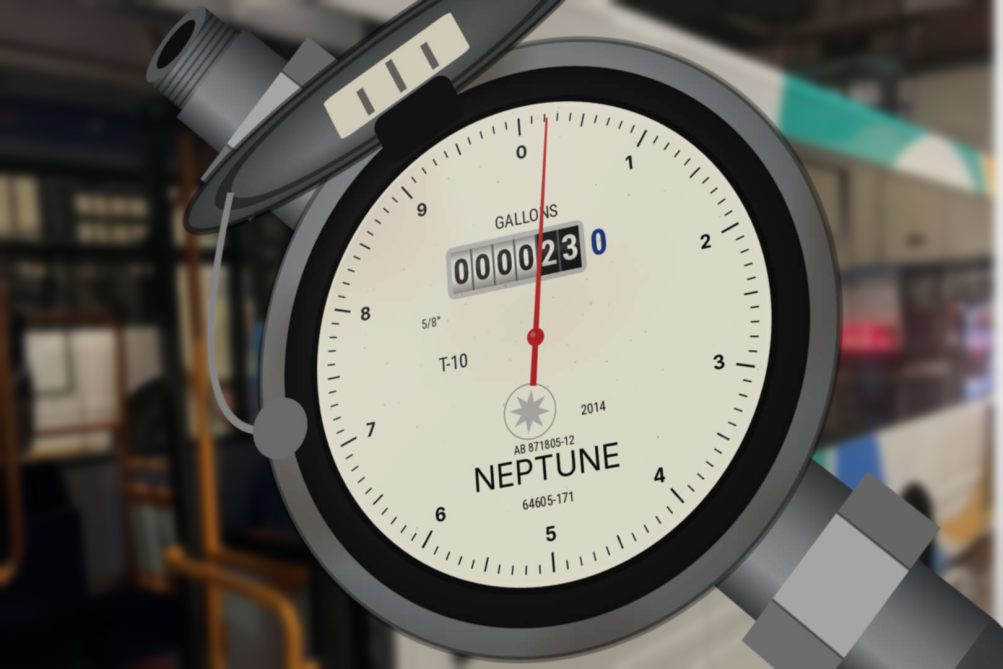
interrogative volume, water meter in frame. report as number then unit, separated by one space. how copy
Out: 230.2 gal
